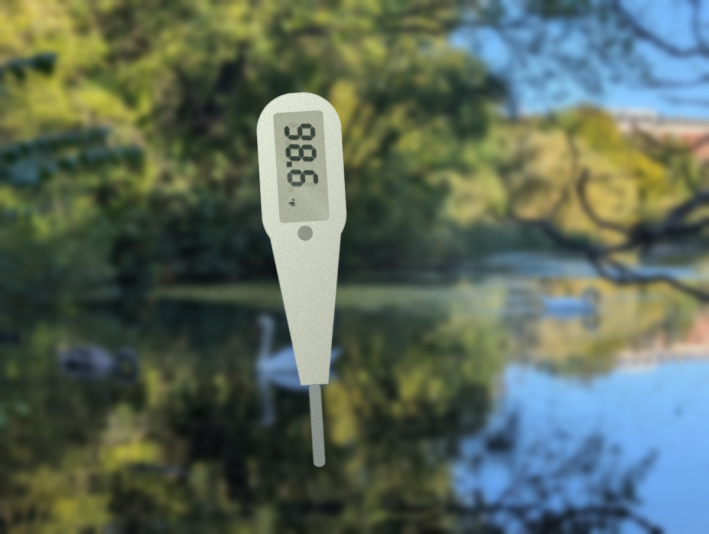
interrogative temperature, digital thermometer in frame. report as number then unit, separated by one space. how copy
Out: 98.6 °F
